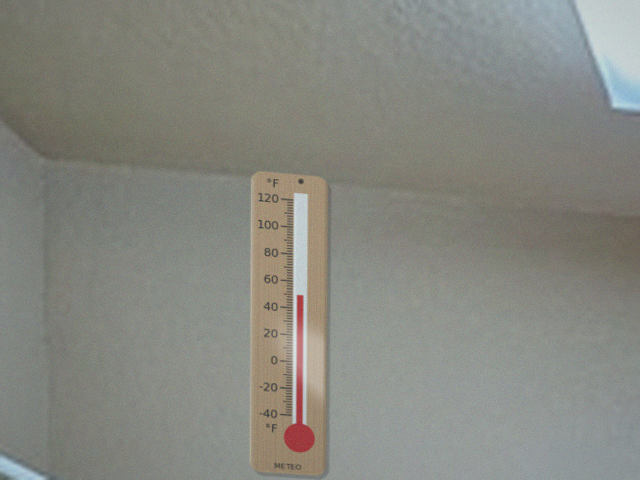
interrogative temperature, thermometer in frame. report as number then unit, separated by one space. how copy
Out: 50 °F
